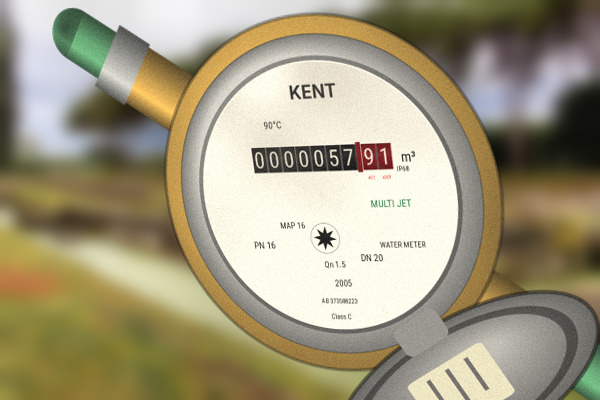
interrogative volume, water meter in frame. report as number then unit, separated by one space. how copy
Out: 57.91 m³
